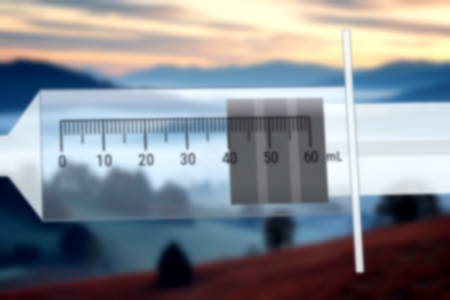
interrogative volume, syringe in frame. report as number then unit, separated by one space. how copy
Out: 40 mL
